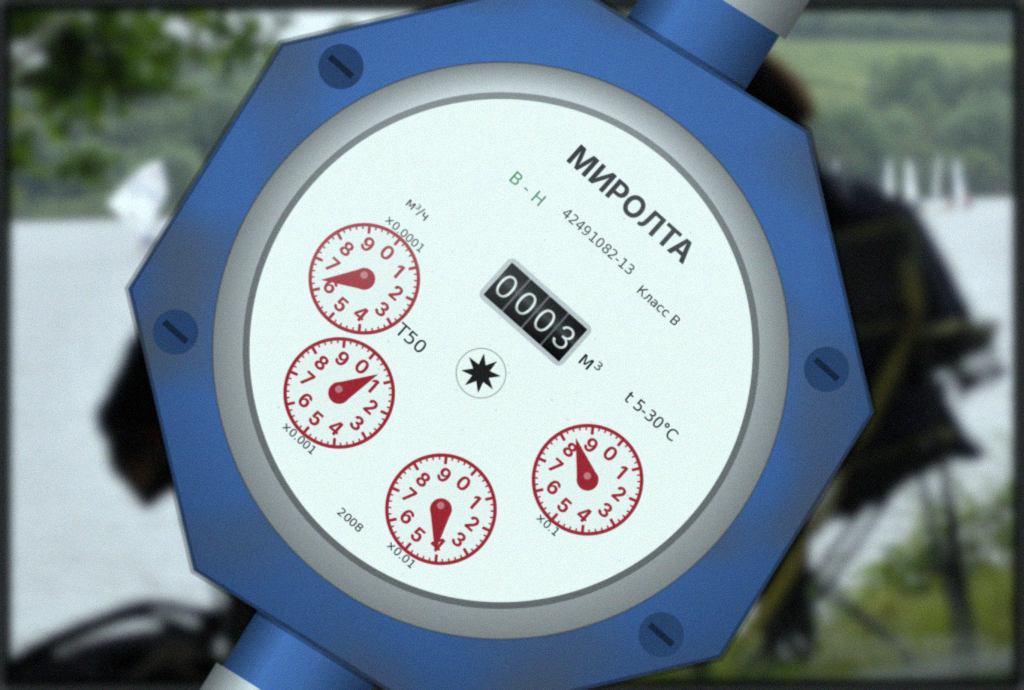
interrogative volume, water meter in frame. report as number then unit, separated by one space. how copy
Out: 3.8406 m³
